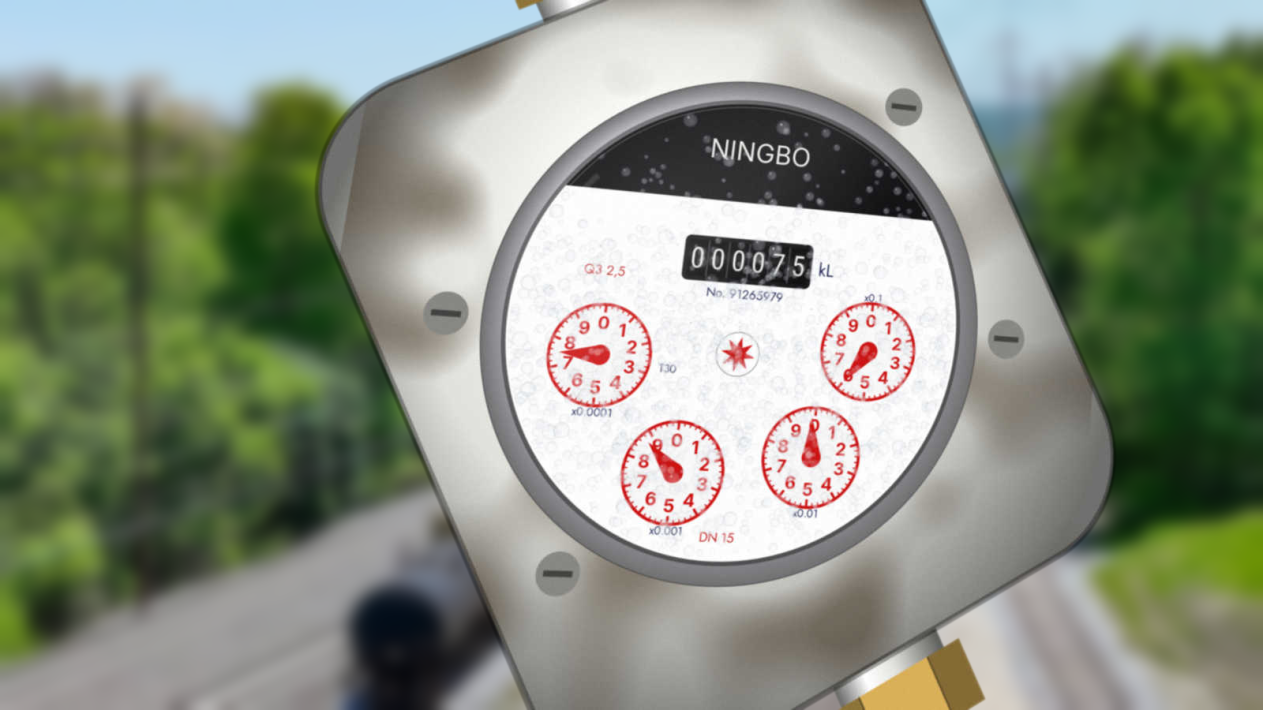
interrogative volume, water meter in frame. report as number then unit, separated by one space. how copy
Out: 75.5987 kL
